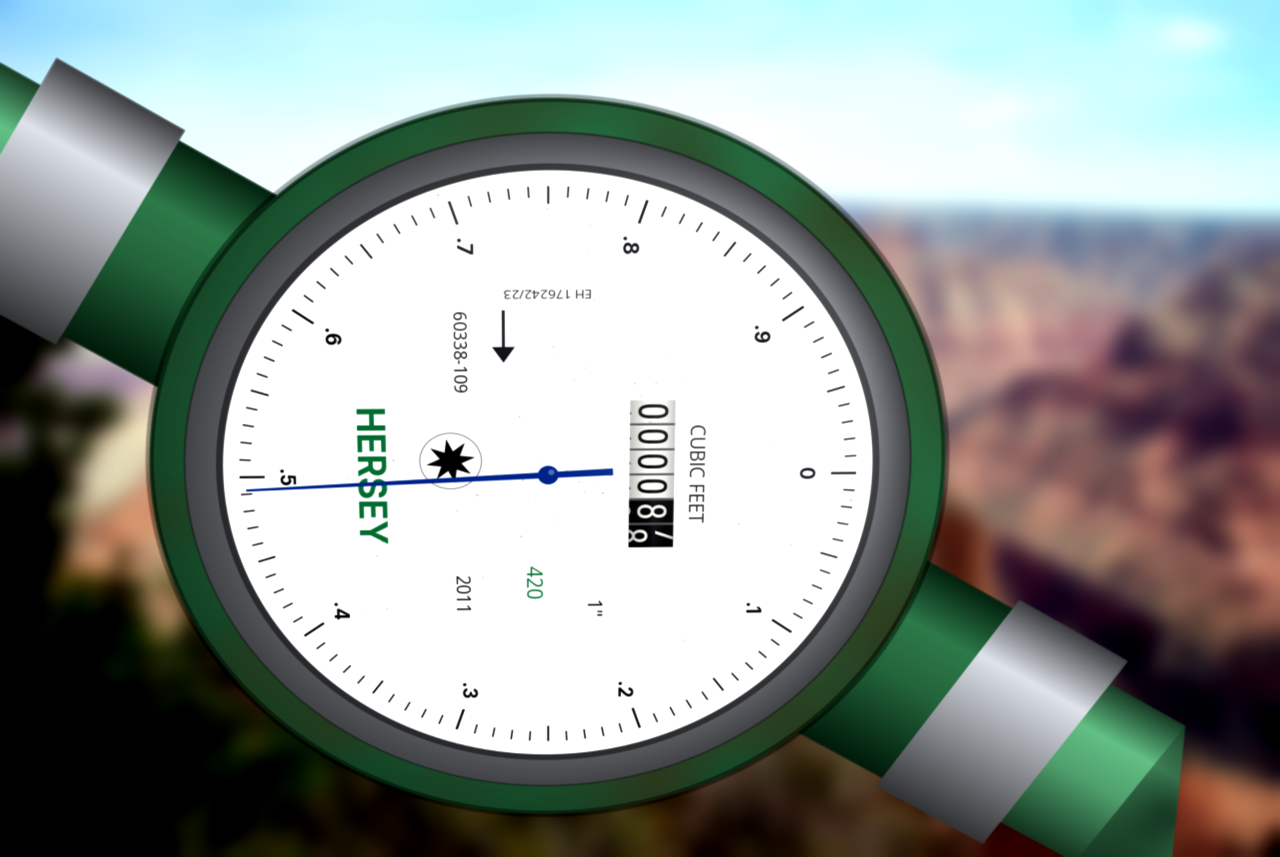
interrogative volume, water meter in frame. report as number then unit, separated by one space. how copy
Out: 87.49 ft³
